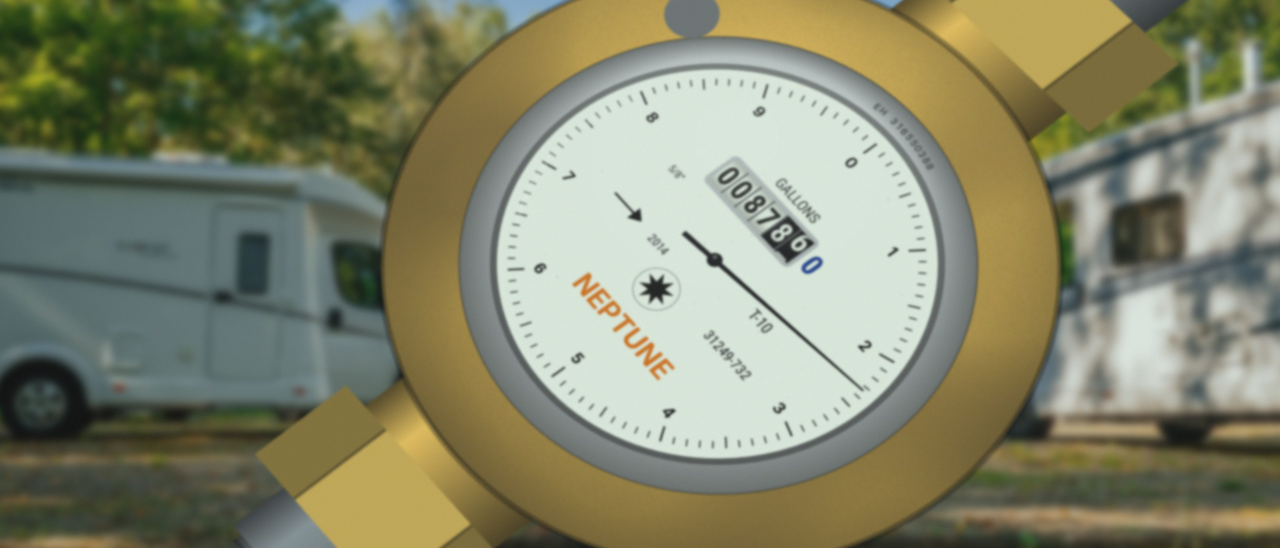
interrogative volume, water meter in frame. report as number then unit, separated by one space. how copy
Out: 87862.3 gal
